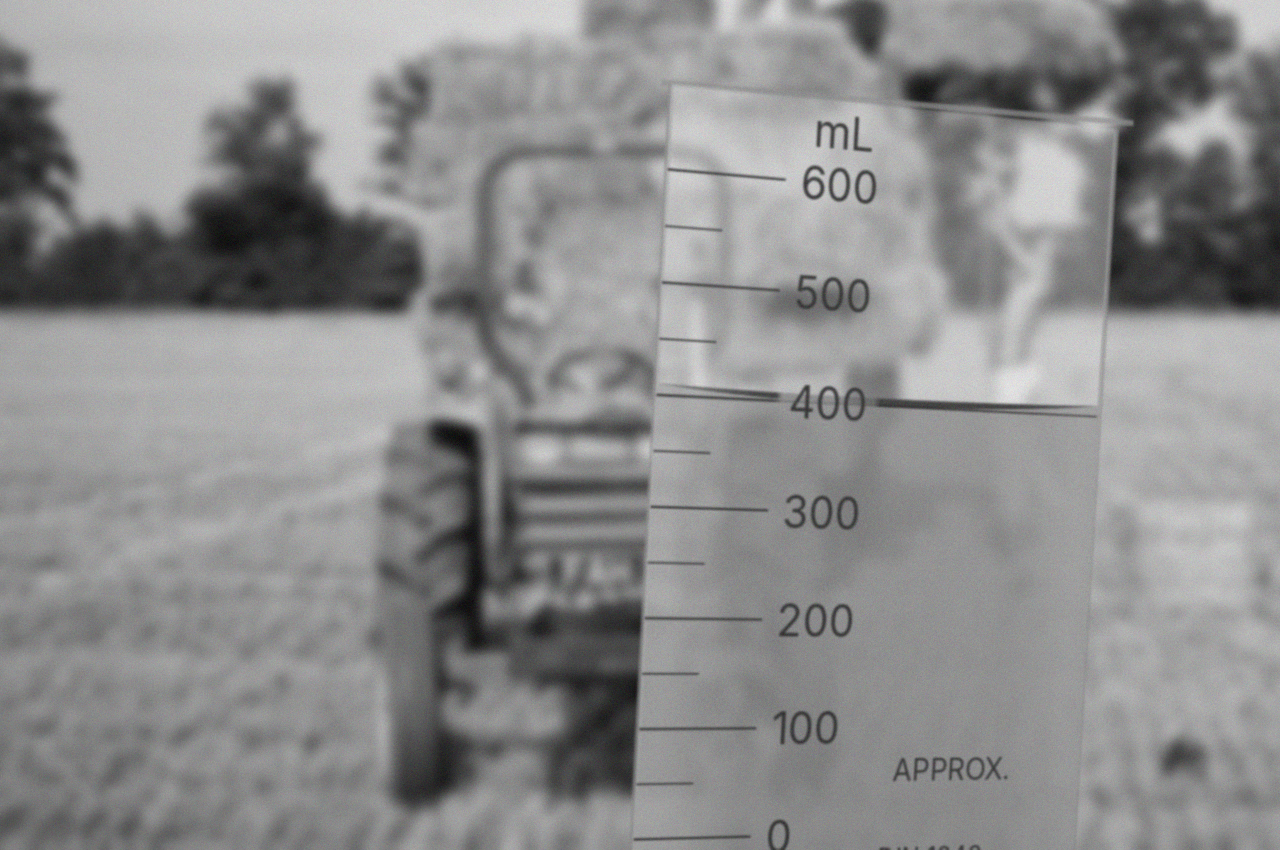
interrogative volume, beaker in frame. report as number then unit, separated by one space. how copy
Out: 400 mL
